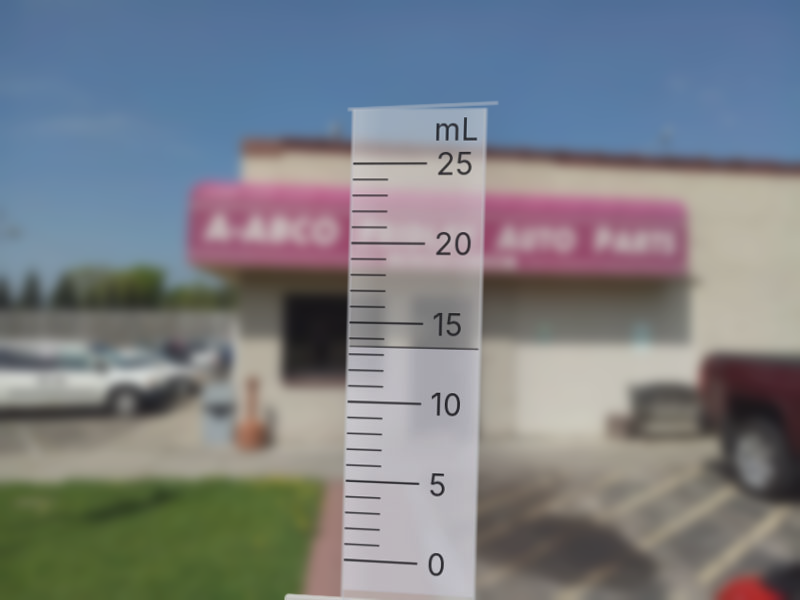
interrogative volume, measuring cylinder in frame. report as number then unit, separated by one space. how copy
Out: 13.5 mL
